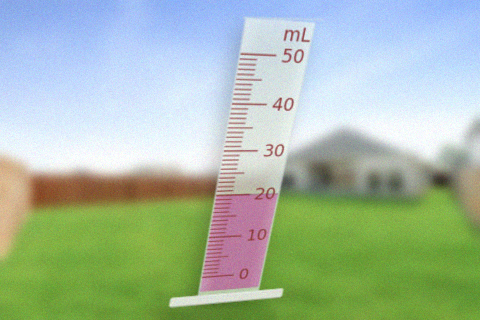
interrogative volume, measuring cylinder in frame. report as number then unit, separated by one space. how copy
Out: 20 mL
